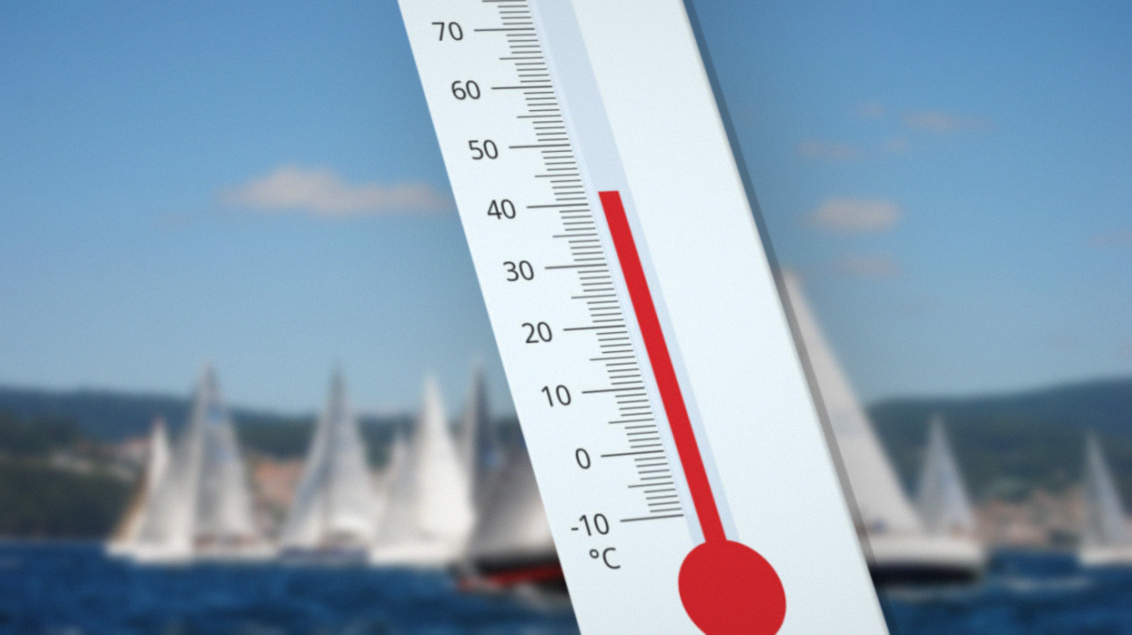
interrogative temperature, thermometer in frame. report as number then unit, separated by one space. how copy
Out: 42 °C
